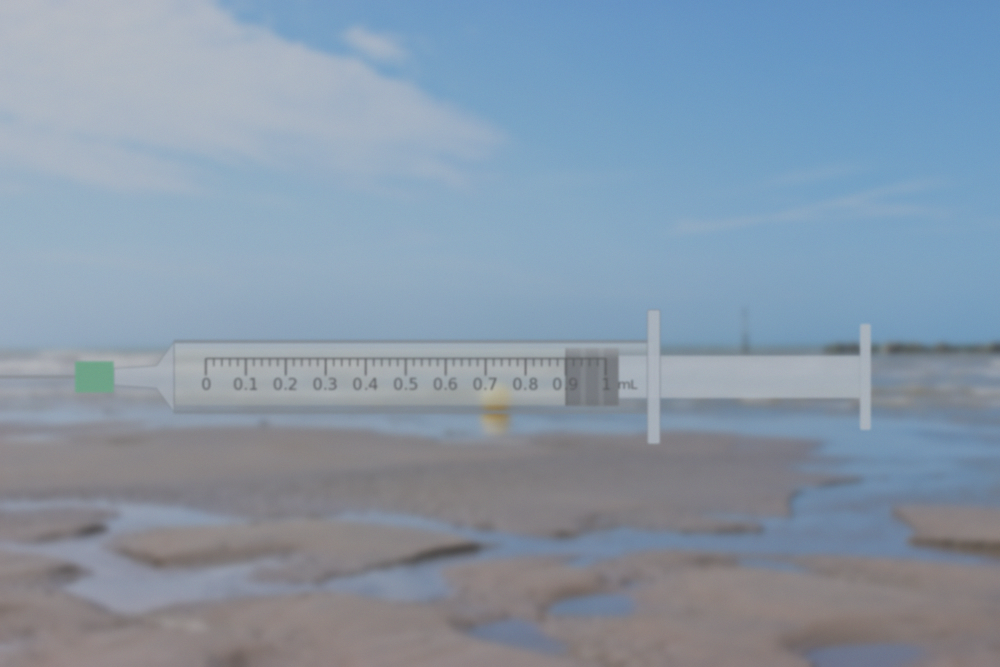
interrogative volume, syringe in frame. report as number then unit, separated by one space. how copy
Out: 0.9 mL
